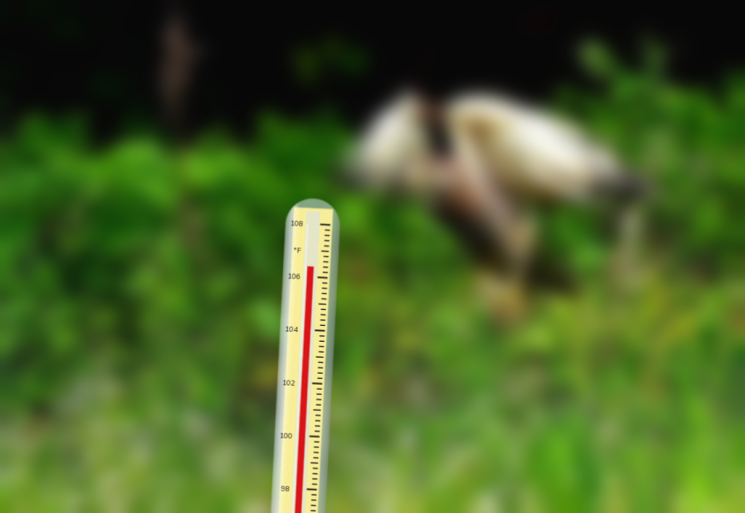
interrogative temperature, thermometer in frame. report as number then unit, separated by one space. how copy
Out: 106.4 °F
